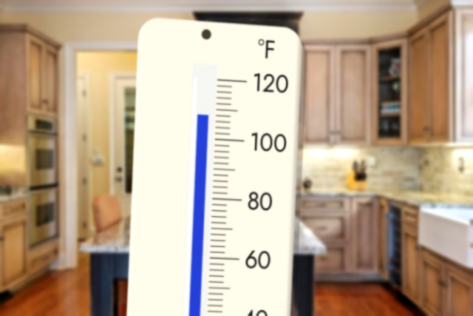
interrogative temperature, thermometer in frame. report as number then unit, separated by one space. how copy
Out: 108 °F
